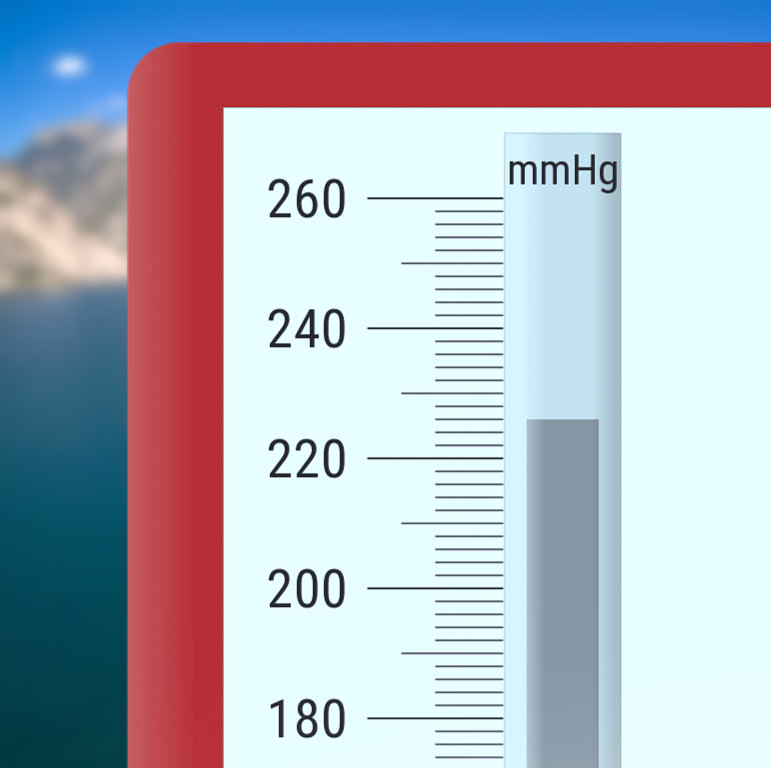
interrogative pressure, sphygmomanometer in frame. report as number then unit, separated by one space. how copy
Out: 226 mmHg
